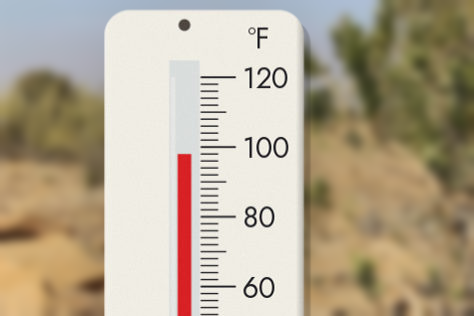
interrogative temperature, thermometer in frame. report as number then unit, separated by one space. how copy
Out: 98 °F
